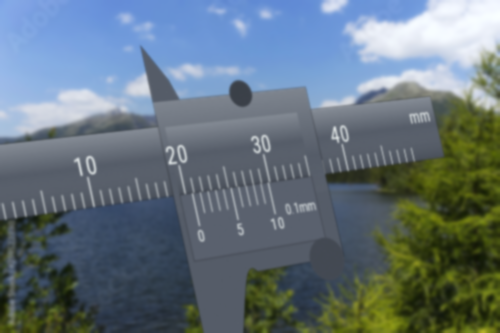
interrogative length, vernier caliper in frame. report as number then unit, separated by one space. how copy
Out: 20.8 mm
